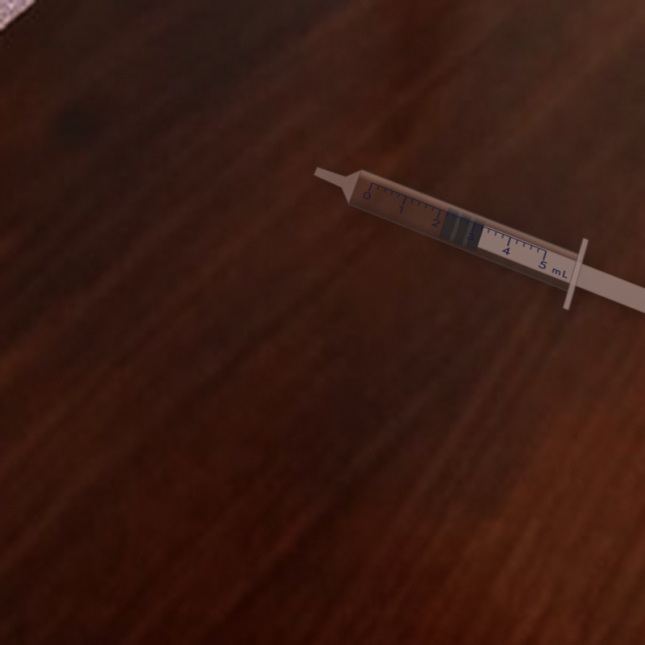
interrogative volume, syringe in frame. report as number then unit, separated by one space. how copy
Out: 2.2 mL
